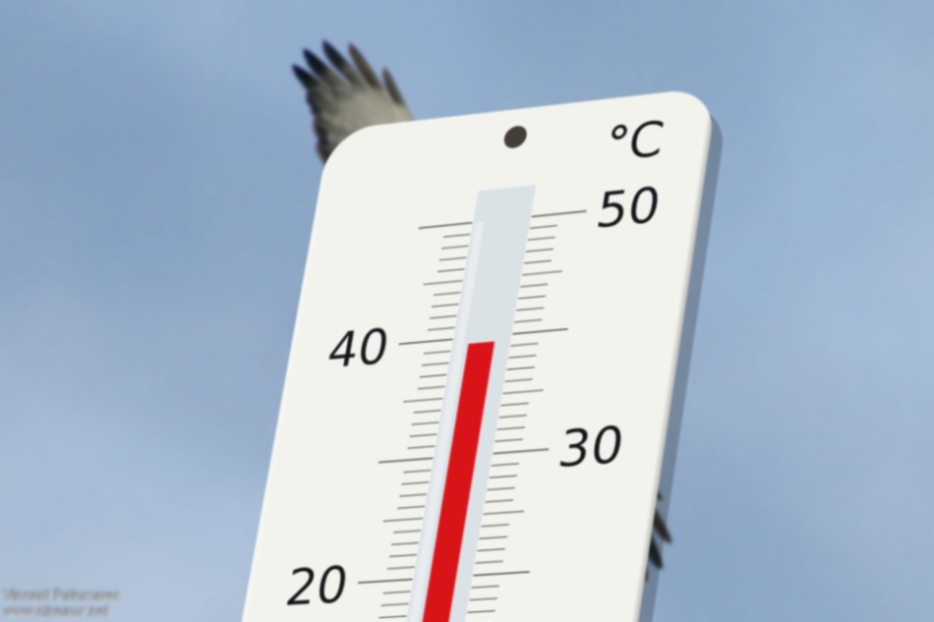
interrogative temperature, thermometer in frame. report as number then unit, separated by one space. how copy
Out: 39.5 °C
